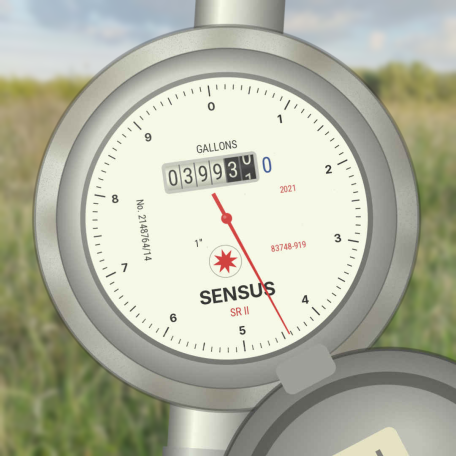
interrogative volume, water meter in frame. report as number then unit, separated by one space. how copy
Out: 399304.4 gal
